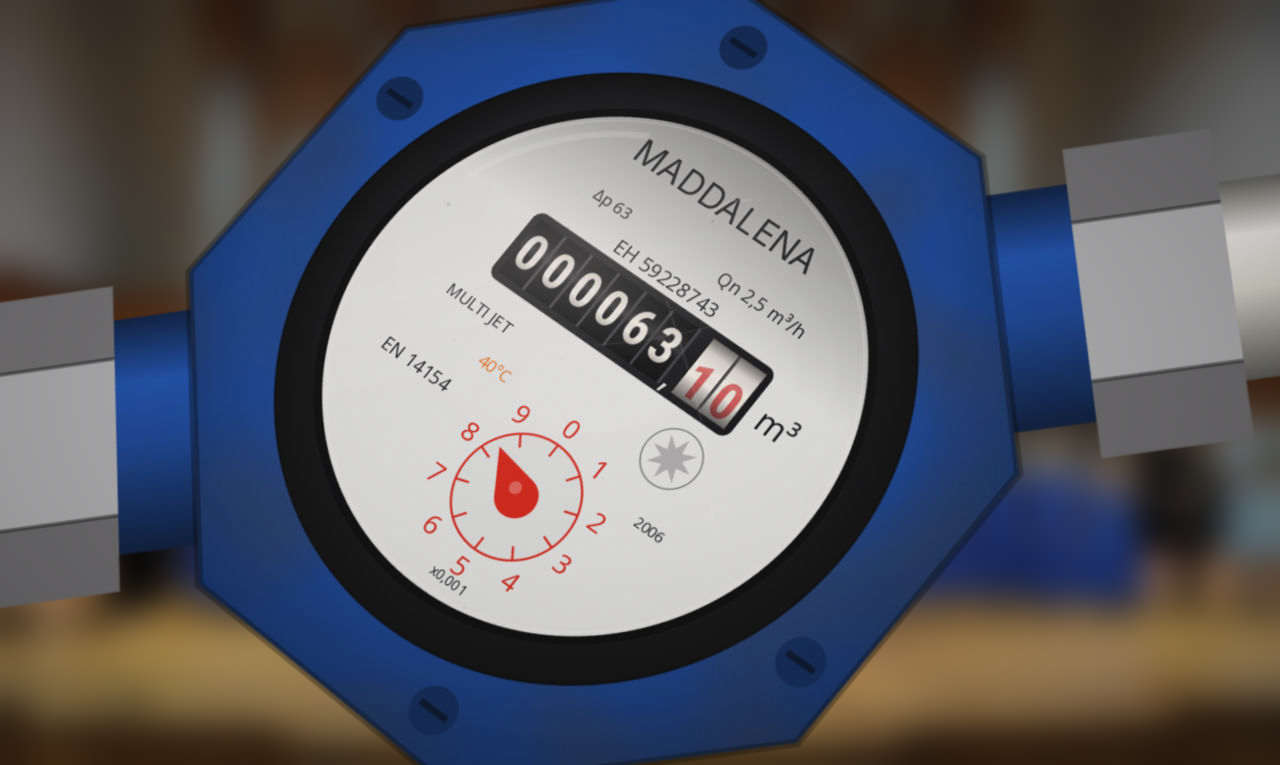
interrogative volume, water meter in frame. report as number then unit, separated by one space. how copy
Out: 63.098 m³
